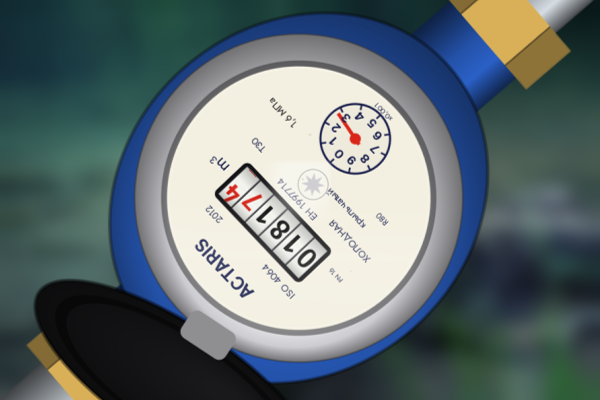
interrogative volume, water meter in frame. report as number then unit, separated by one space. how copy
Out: 181.742 m³
